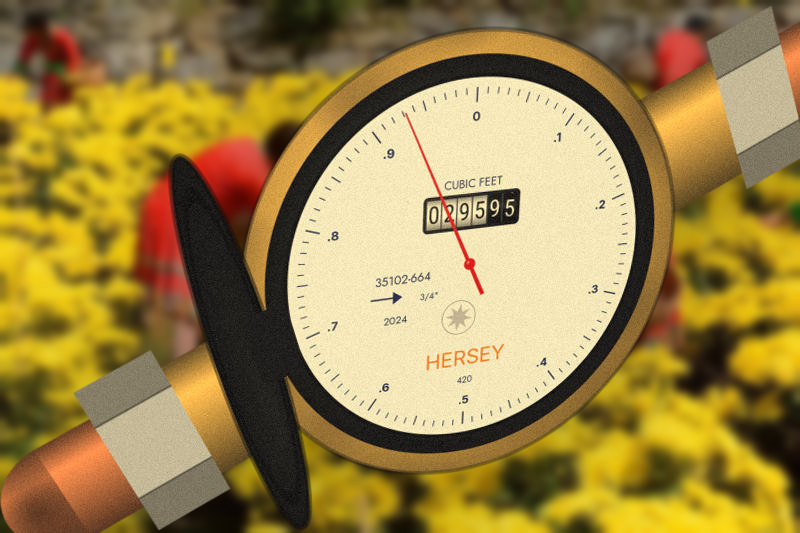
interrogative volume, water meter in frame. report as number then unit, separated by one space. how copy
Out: 29594.93 ft³
